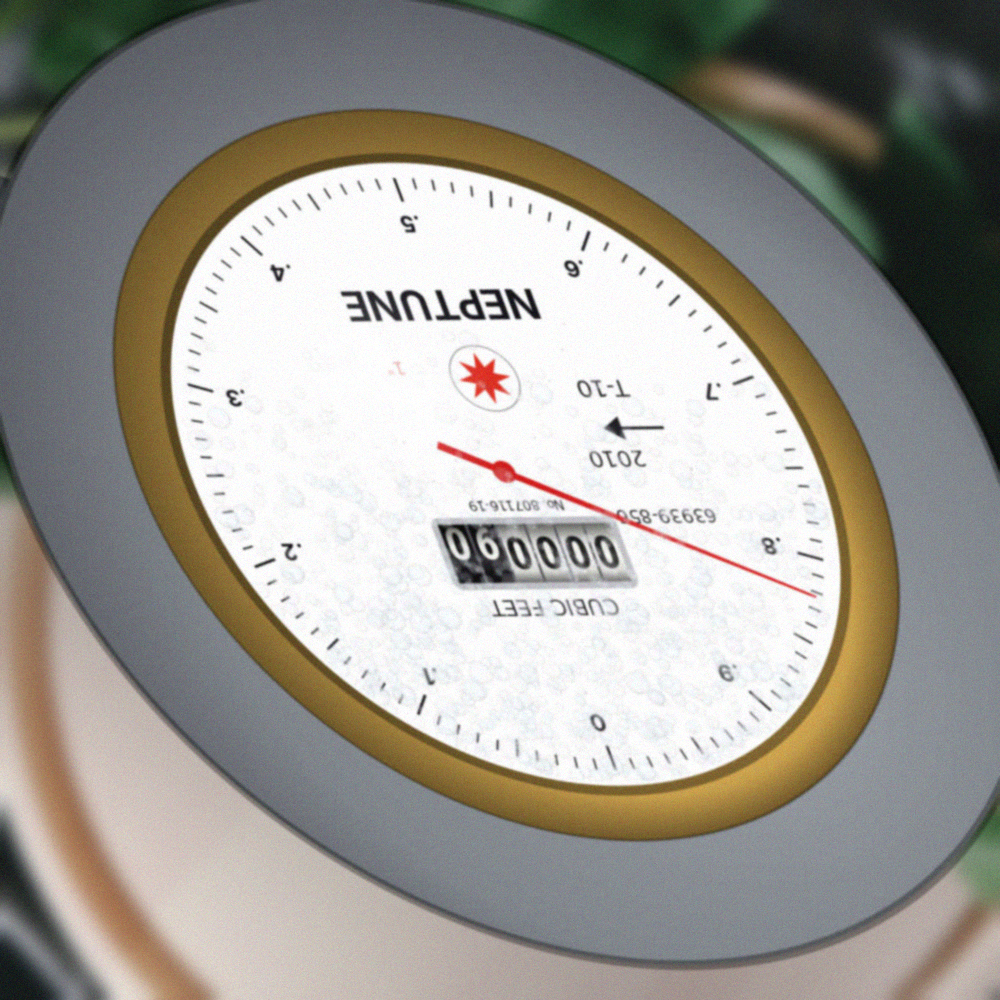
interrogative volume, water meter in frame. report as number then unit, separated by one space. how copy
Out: 89.82 ft³
